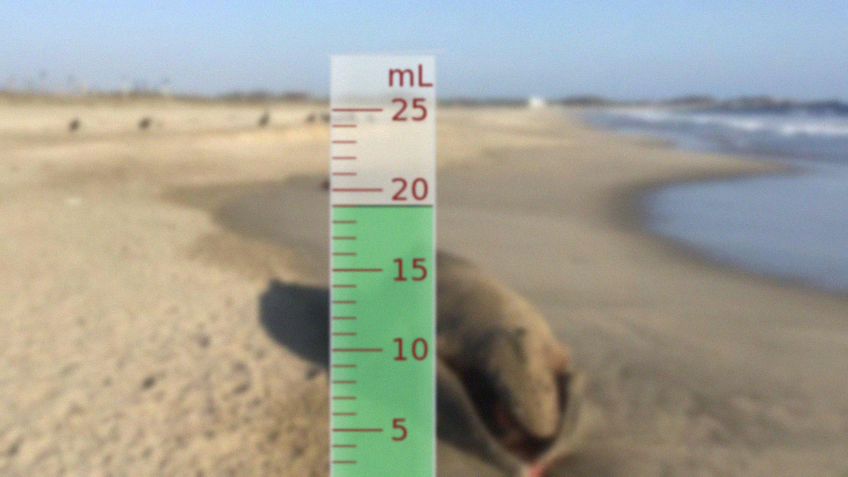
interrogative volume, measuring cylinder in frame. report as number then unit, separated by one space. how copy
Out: 19 mL
